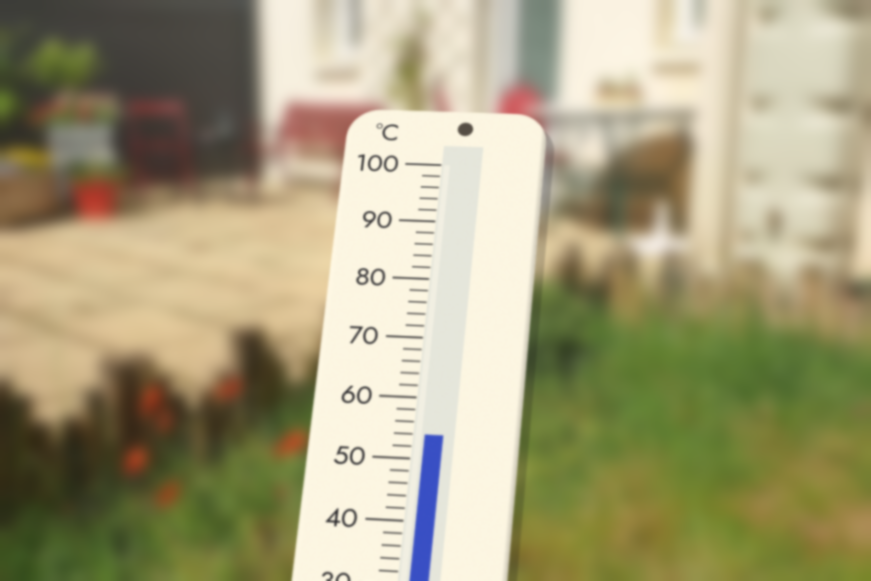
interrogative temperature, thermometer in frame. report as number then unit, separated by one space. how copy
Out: 54 °C
